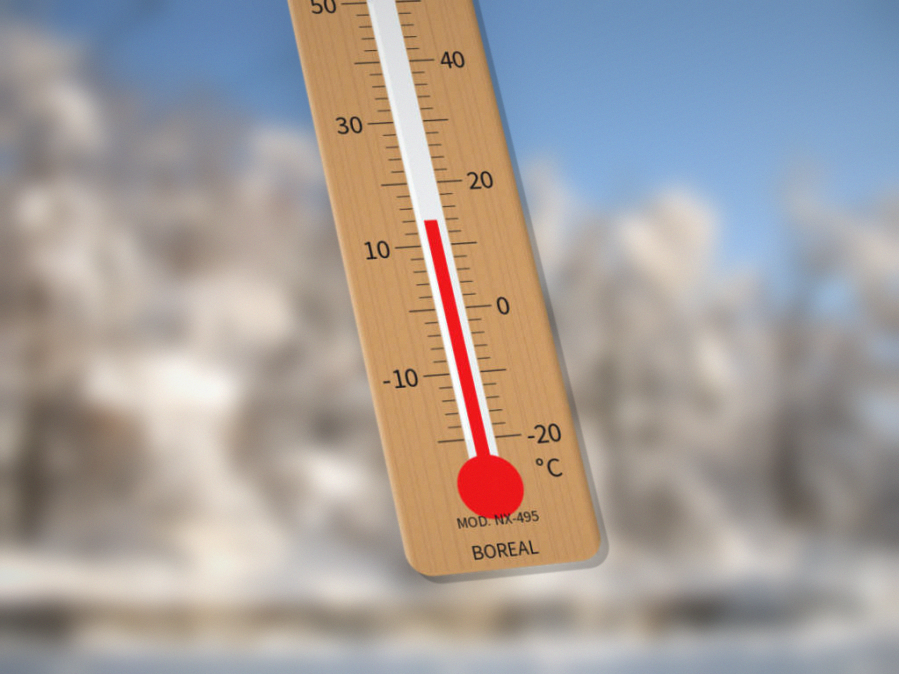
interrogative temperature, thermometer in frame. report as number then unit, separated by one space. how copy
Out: 14 °C
